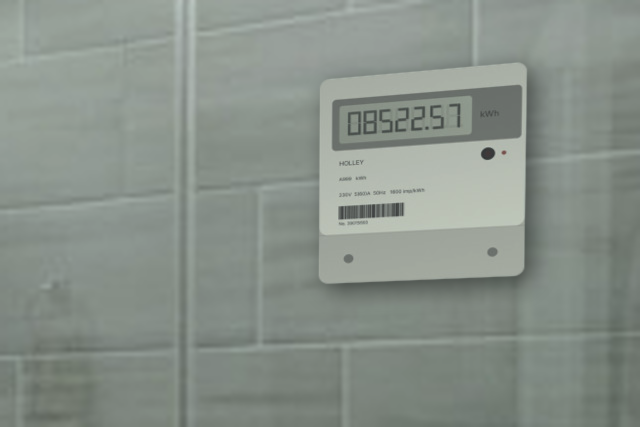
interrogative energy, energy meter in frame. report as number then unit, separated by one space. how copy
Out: 8522.57 kWh
